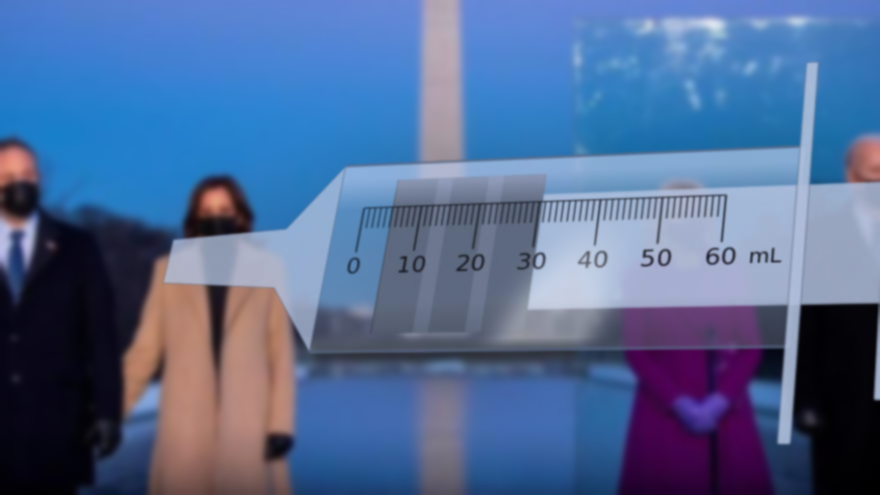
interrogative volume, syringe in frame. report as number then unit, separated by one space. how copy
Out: 5 mL
